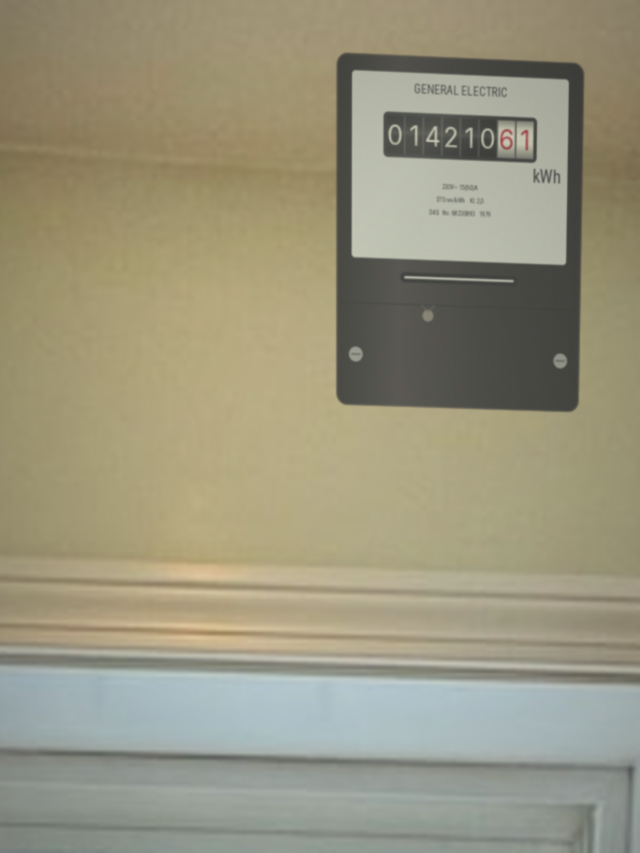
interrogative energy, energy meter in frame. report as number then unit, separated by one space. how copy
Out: 14210.61 kWh
